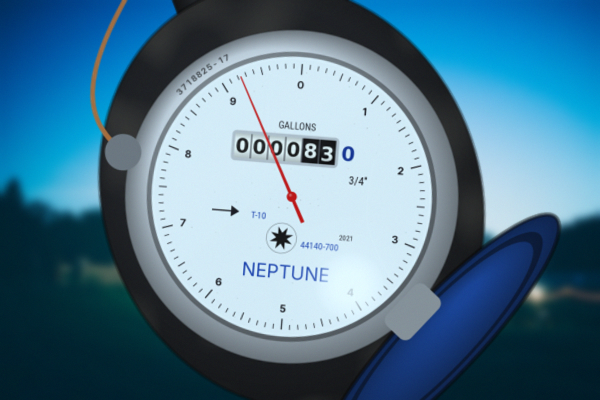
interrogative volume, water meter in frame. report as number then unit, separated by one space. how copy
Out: 829.2 gal
